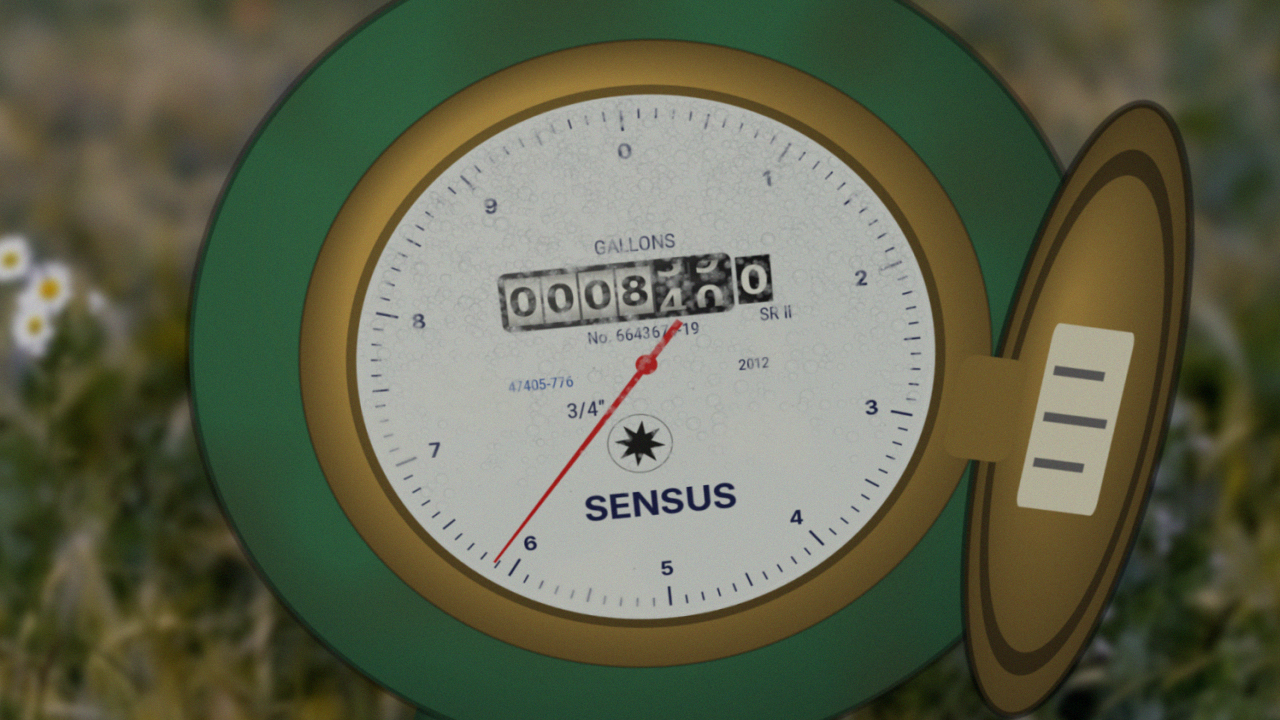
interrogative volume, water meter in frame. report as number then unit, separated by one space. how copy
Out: 8396.1 gal
